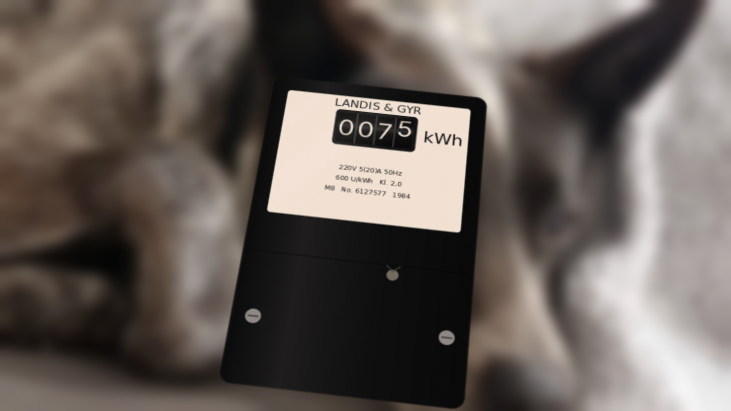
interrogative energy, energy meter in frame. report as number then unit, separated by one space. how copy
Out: 75 kWh
